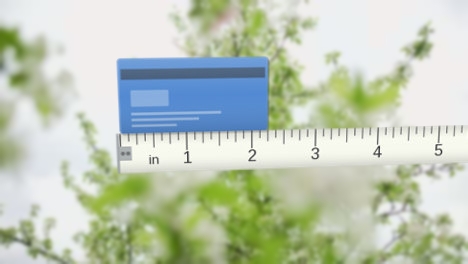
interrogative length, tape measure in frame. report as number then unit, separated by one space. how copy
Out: 2.25 in
